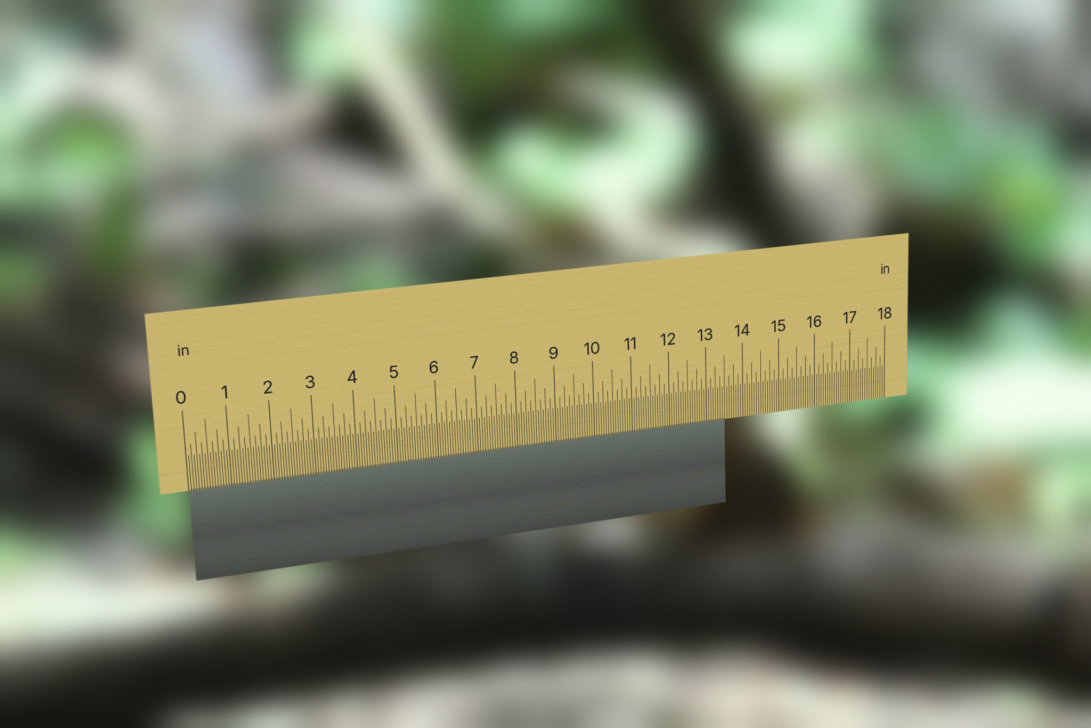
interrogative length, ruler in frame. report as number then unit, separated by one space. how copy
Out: 13.5 in
